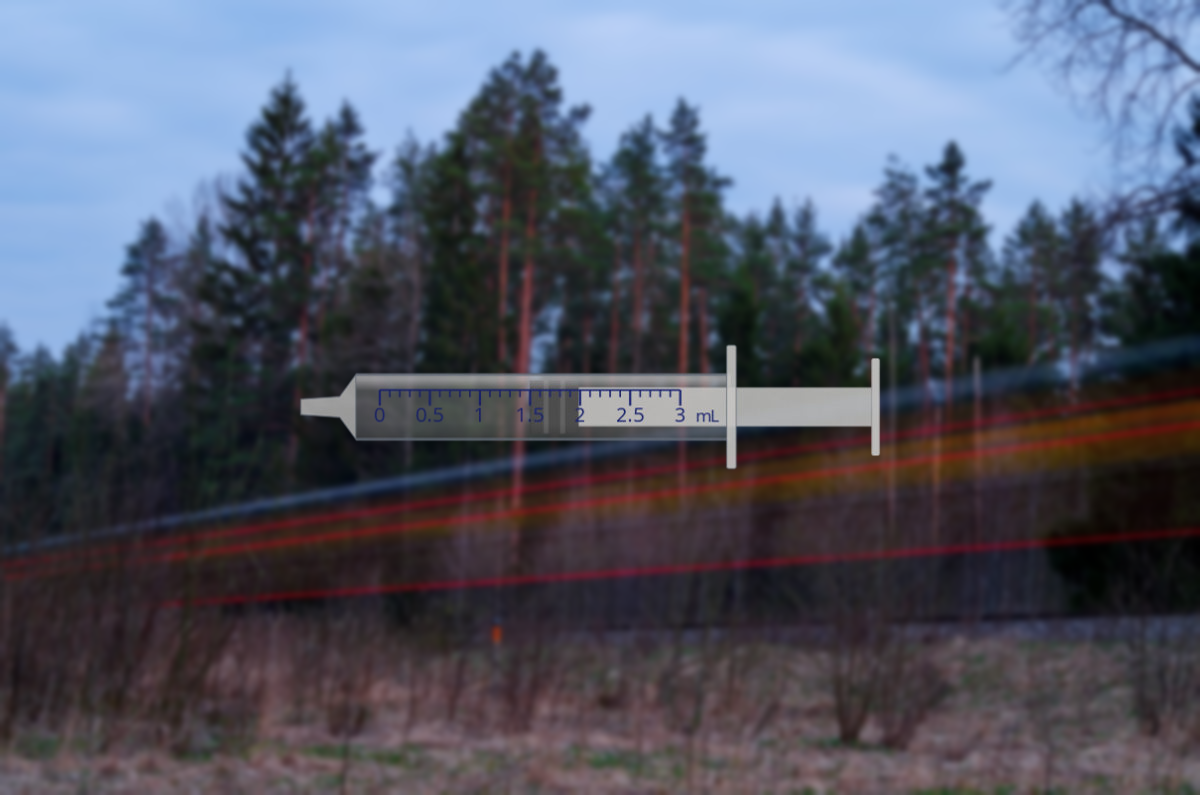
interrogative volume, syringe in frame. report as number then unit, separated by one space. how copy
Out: 1.5 mL
